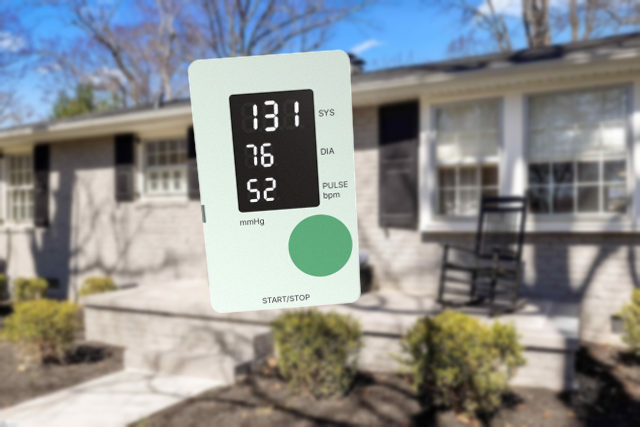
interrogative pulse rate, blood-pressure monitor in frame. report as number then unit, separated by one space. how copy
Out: 52 bpm
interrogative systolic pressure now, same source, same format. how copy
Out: 131 mmHg
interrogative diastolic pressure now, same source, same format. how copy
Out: 76 mmHg
